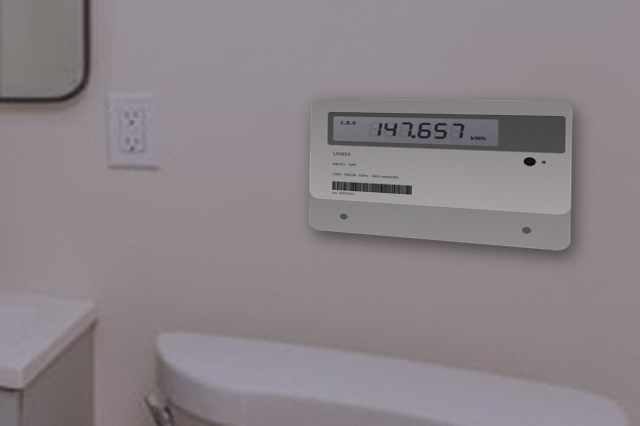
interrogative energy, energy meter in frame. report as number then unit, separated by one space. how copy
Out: 147.657 kWh
